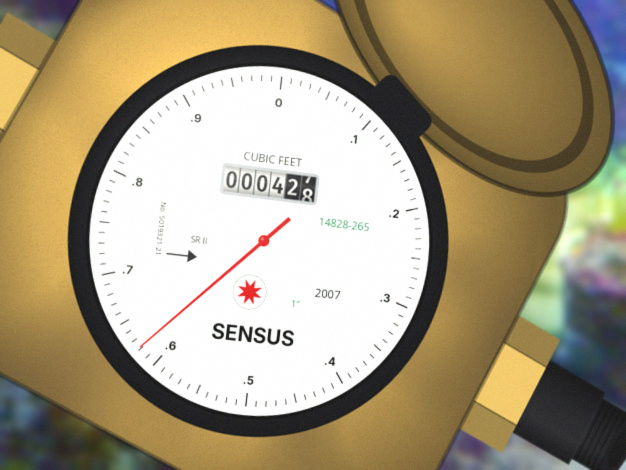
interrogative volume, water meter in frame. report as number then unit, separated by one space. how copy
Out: 427.62 ft³
